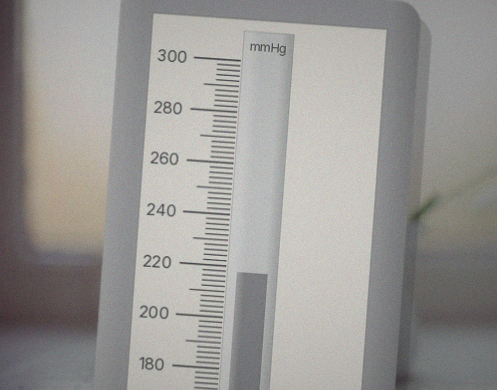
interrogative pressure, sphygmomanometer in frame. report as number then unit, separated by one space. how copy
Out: 218 mmHg
